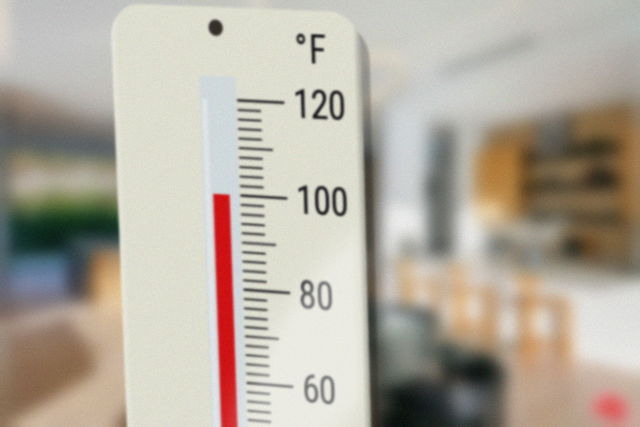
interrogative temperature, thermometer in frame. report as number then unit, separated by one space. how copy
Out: 100 °F
